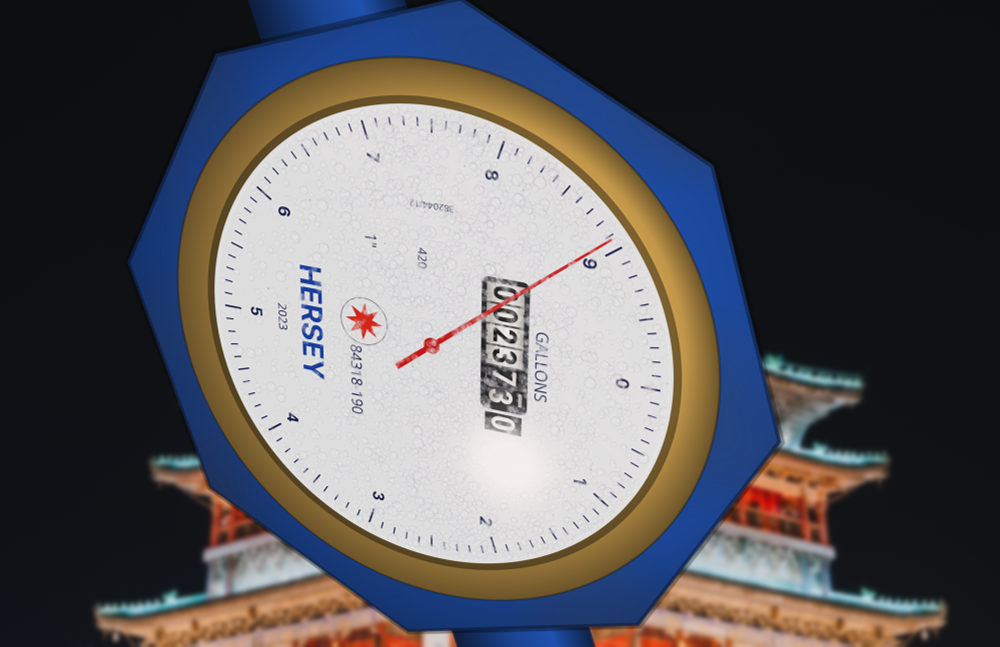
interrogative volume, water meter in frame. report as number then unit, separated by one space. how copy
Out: 23728.9 gal
